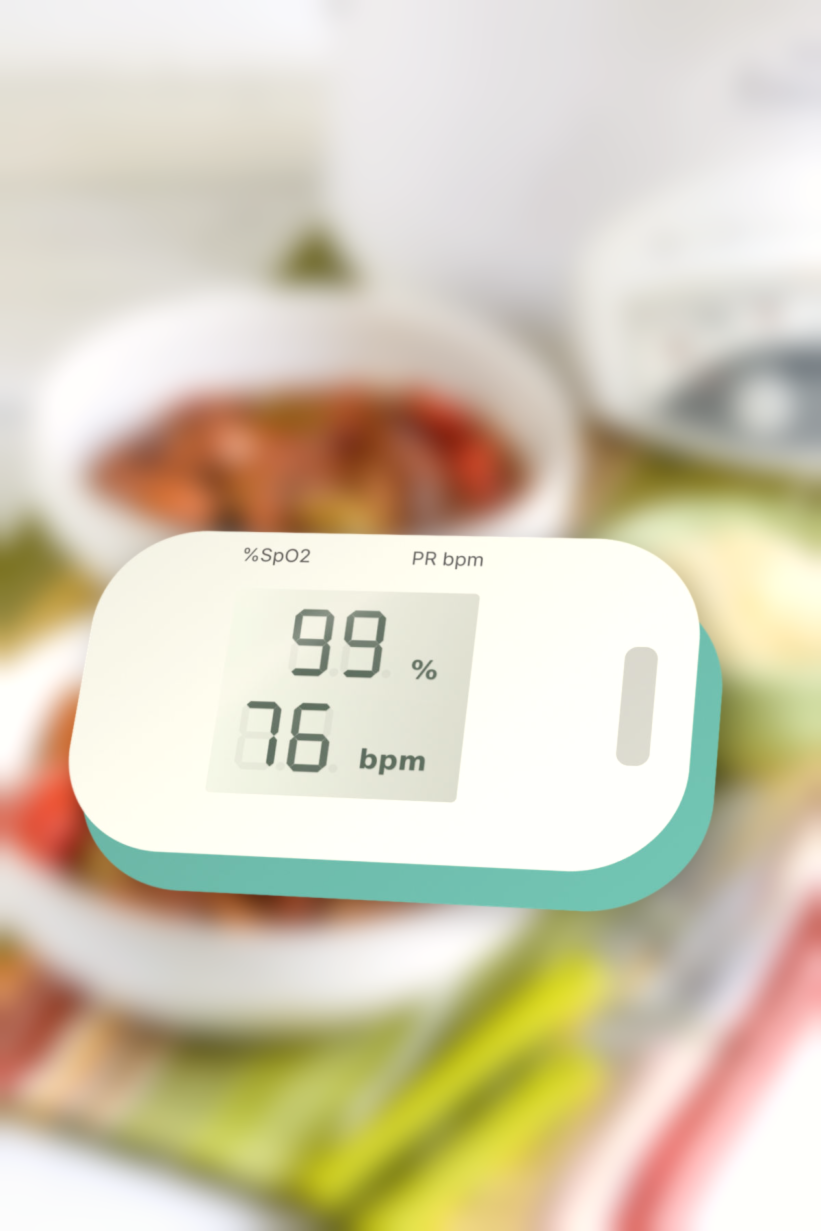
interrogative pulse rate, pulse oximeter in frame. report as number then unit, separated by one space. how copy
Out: 76 bpm
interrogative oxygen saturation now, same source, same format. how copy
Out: 99 %
